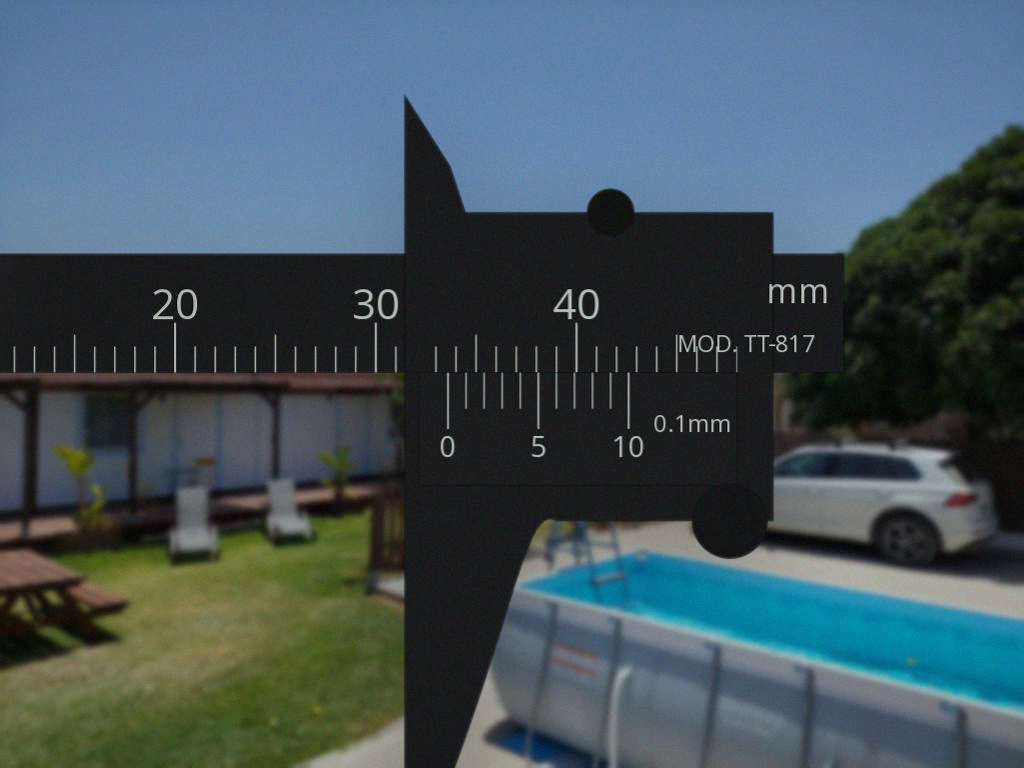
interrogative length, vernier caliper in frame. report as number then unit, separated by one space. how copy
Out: 33.6 mm
